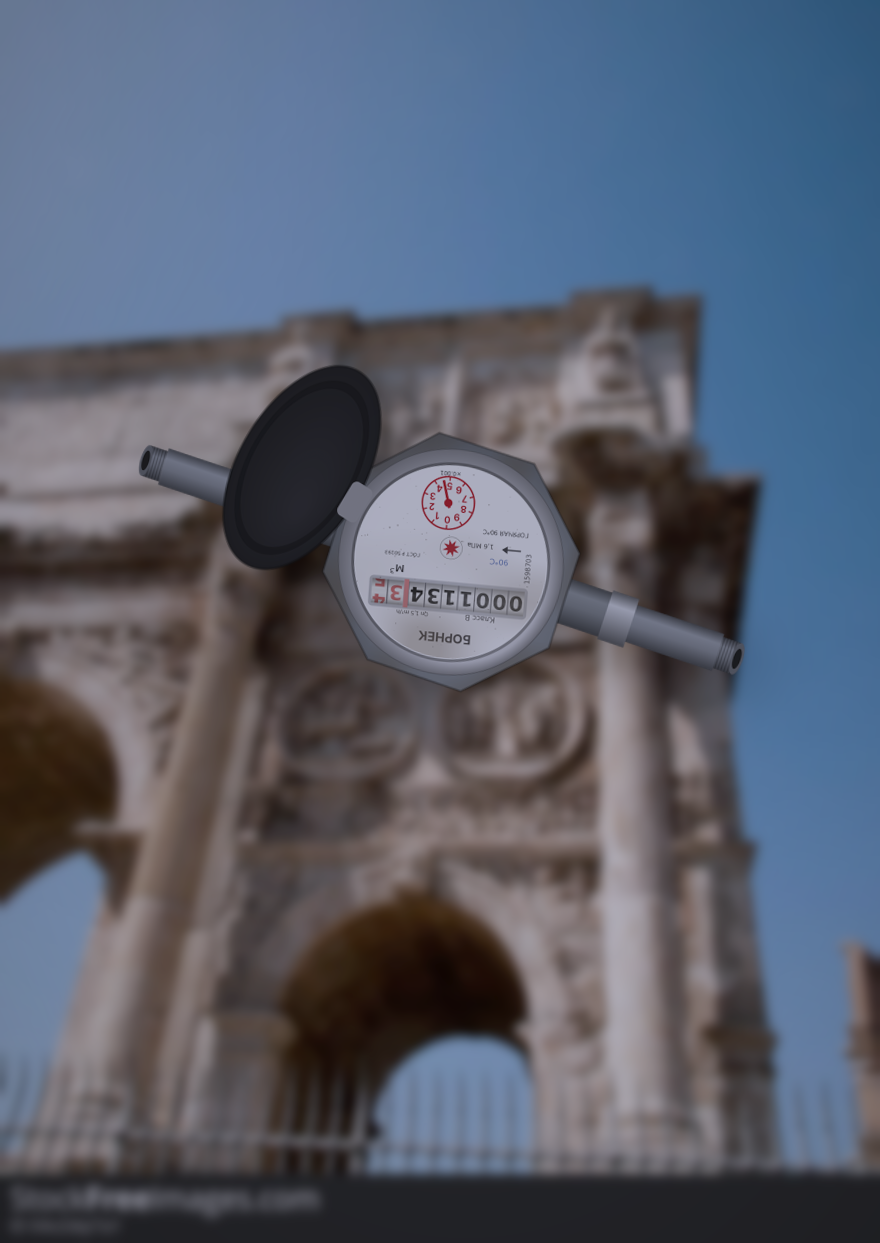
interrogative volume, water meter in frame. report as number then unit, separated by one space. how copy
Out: 1134.344 m³
